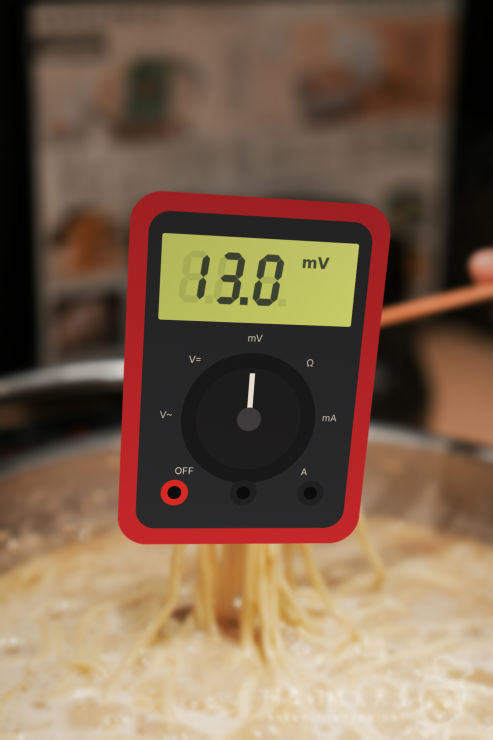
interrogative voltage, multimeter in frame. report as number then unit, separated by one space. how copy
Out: 13.0 mV
